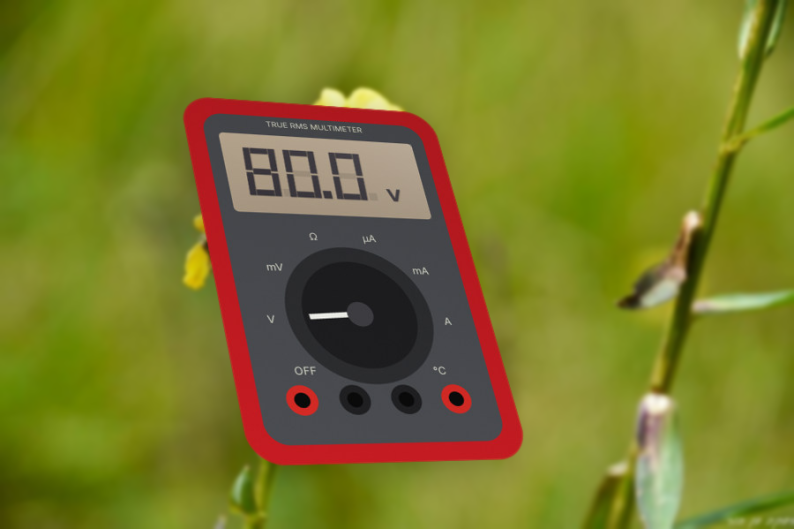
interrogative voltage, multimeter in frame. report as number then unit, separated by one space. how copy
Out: 80.0 V
